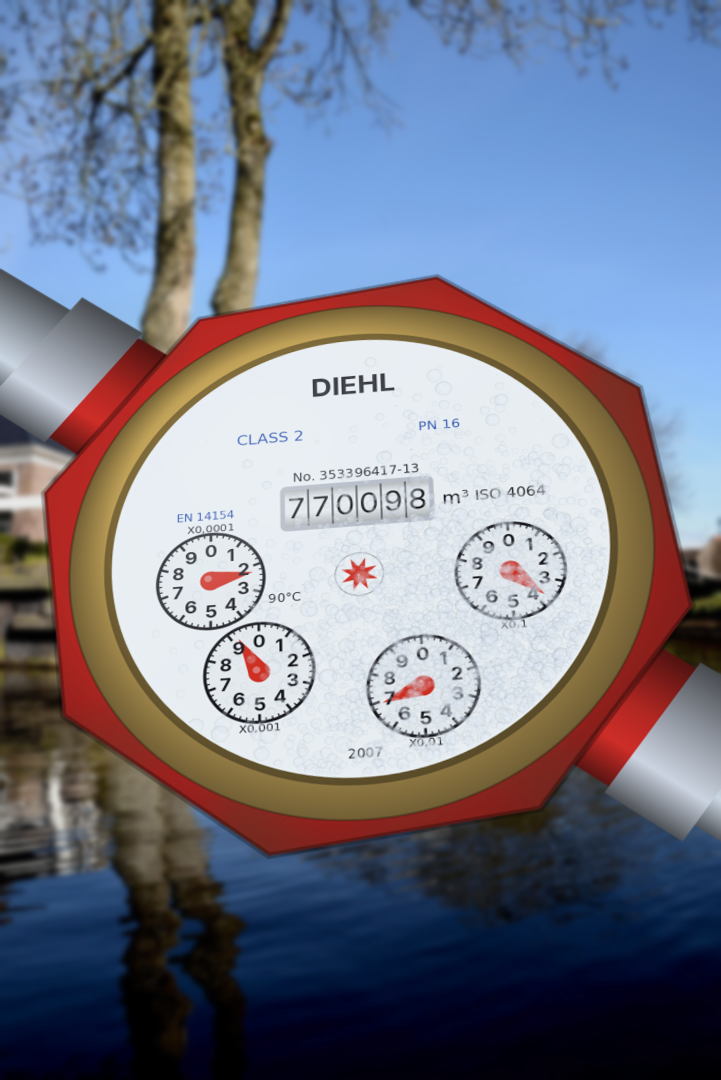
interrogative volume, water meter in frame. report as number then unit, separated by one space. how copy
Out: 770098.3692 m³
